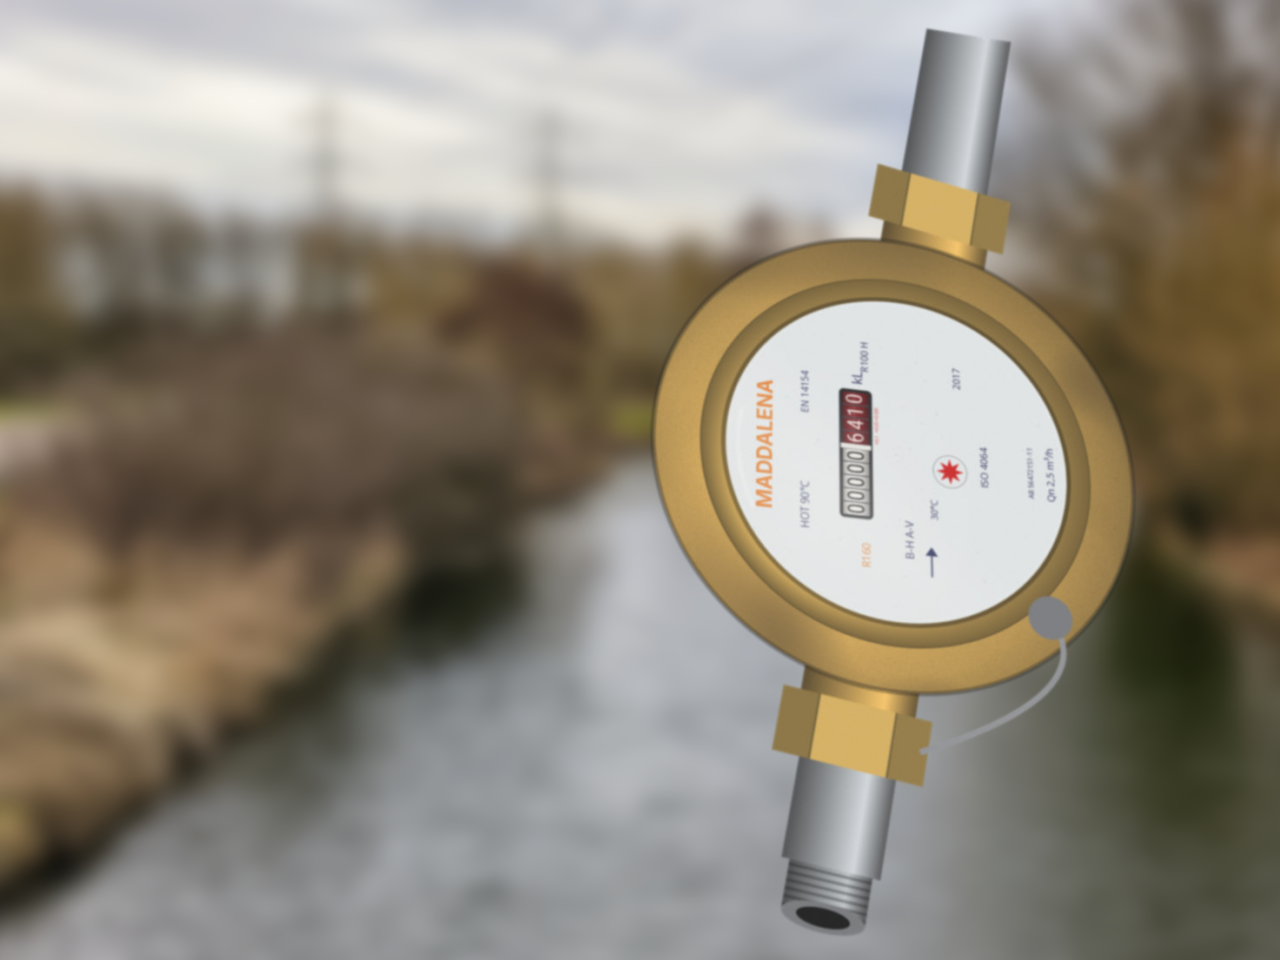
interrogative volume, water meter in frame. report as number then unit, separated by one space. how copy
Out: 0.6410 kL
